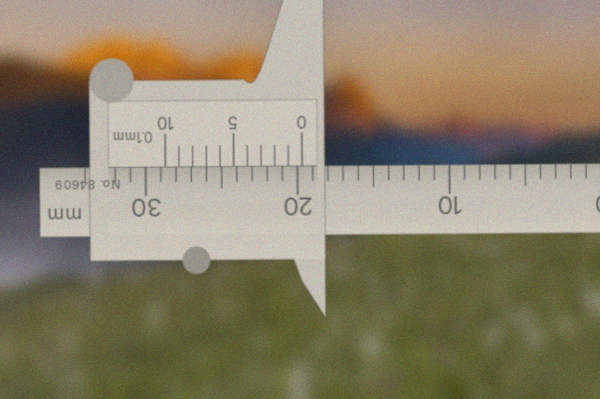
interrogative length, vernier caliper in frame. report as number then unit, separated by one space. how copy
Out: 19.7 mm
